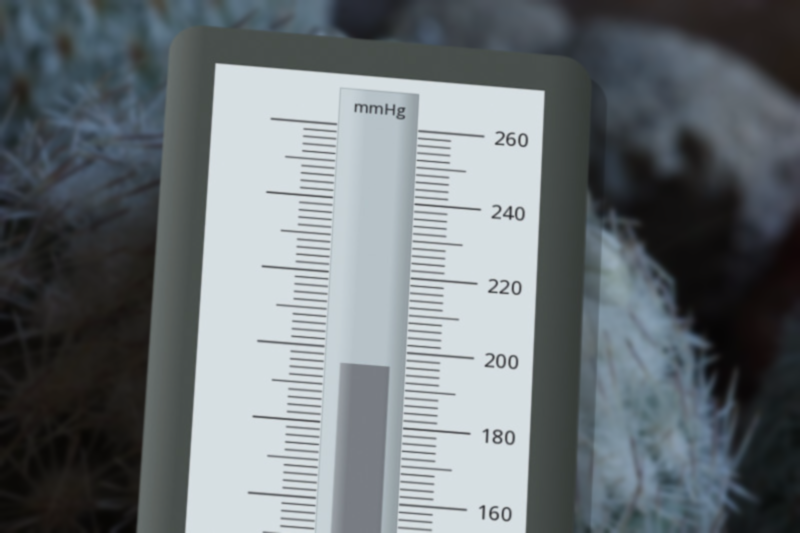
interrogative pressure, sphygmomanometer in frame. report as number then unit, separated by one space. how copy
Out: 196 mmHg
